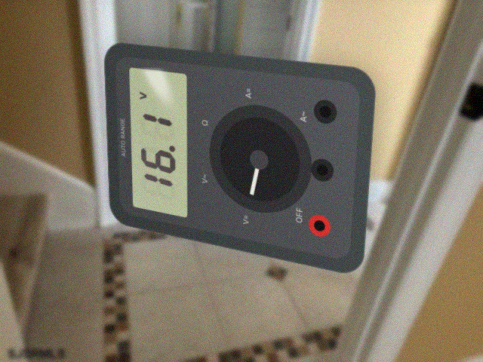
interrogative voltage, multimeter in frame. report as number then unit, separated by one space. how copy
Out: 16.1 V
